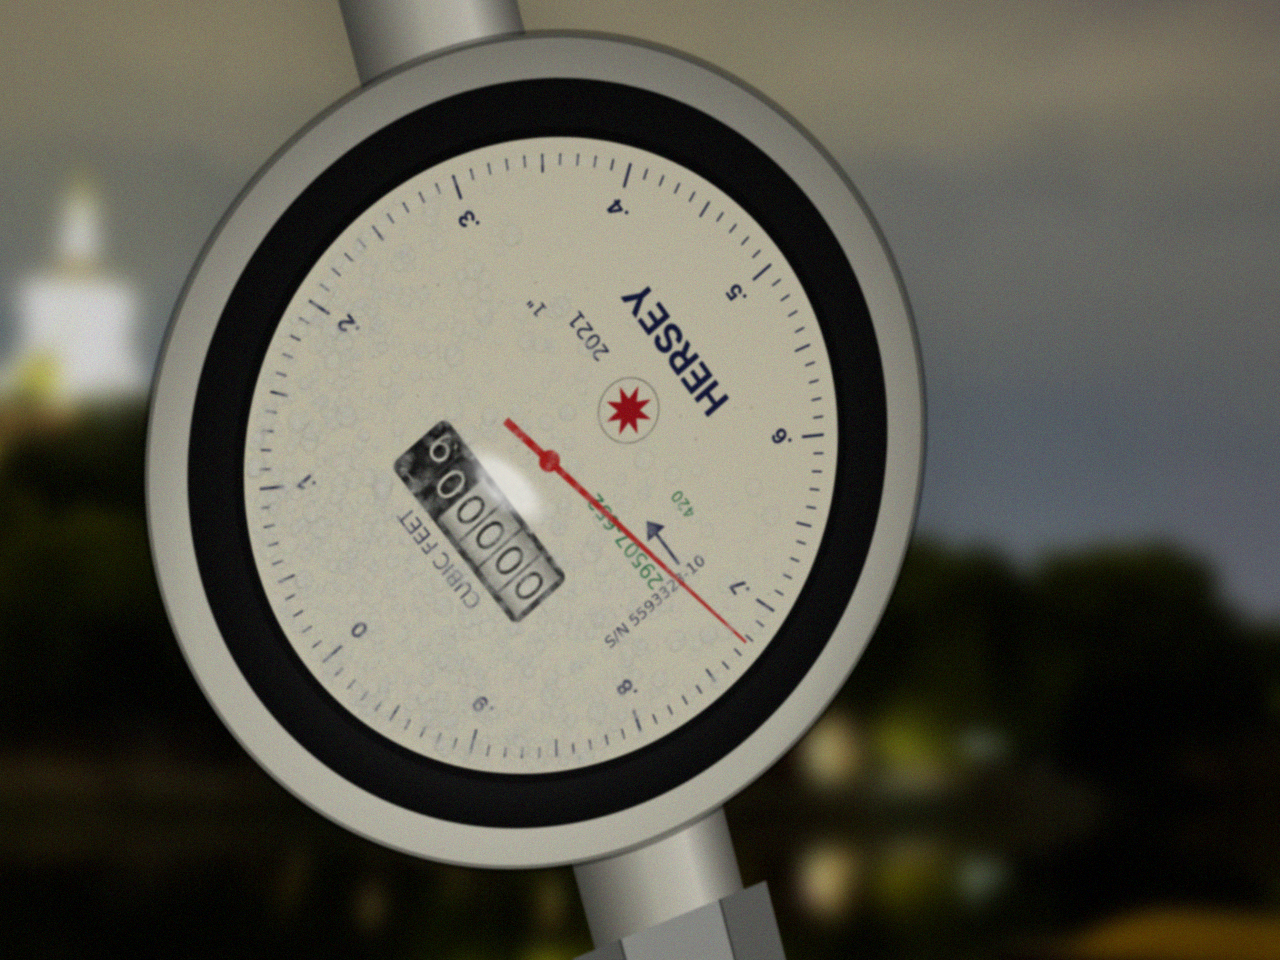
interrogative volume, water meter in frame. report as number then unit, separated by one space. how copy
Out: 8.72 ft³
